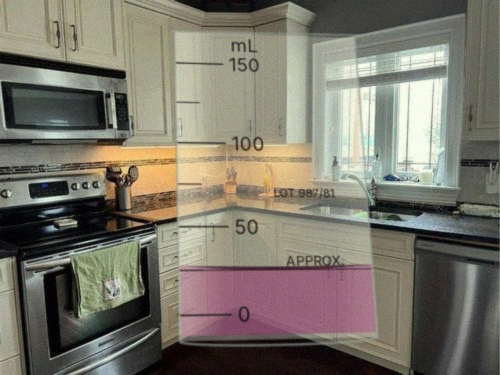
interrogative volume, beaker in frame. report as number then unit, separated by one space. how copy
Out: 25 mL
